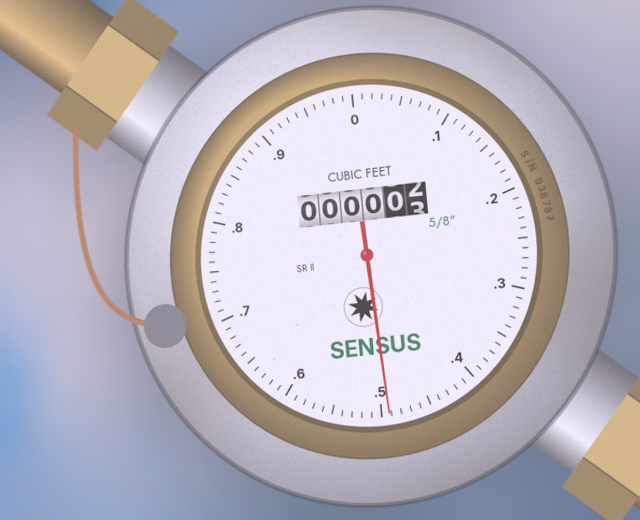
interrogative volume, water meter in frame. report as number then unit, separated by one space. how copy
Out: 2.49 ft³
